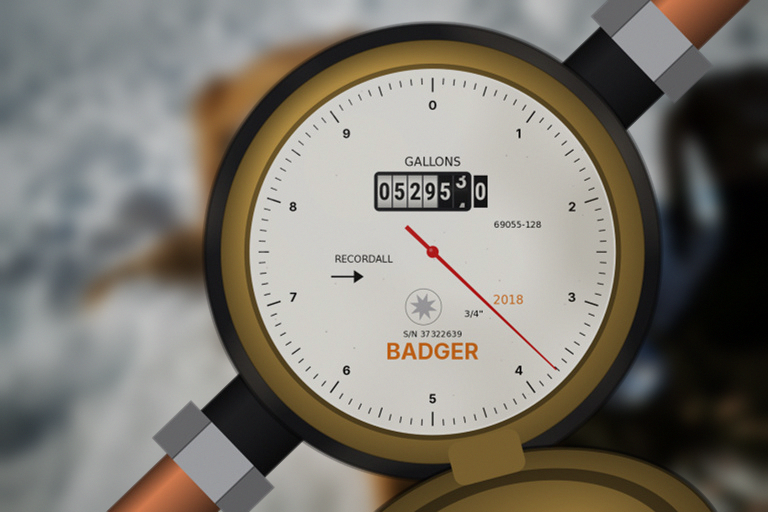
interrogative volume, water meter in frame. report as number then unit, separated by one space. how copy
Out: 529533.7 gal
